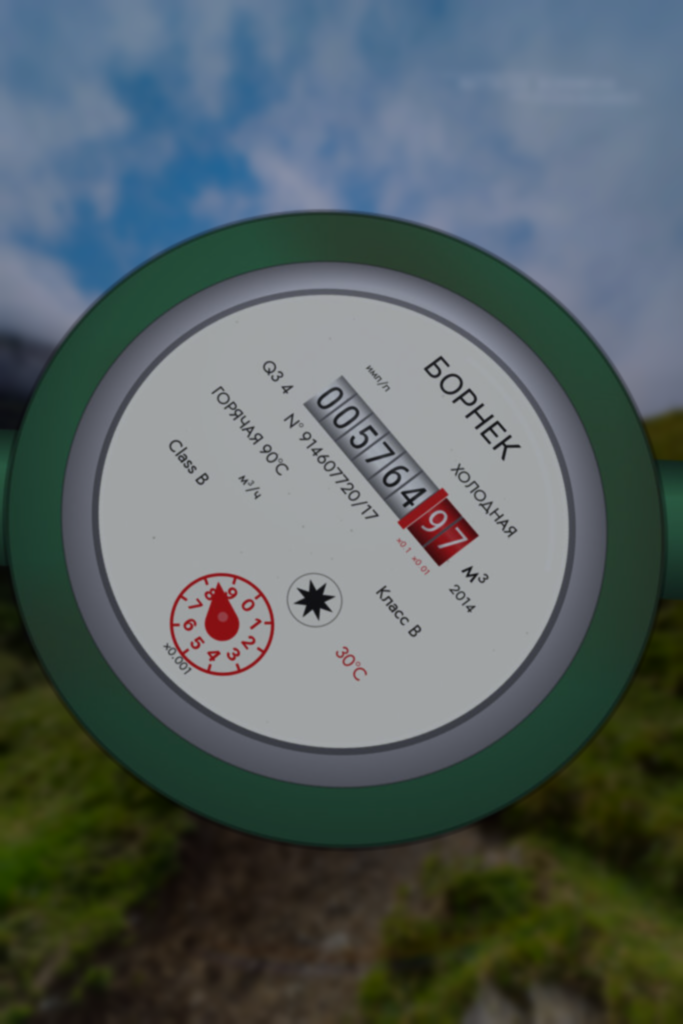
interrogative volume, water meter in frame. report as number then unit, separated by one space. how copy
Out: 5764.978 m³
